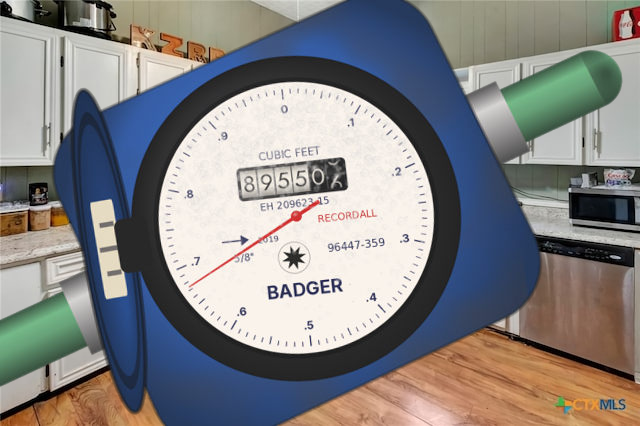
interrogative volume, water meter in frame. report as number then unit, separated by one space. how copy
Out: 895505.67 ft³
